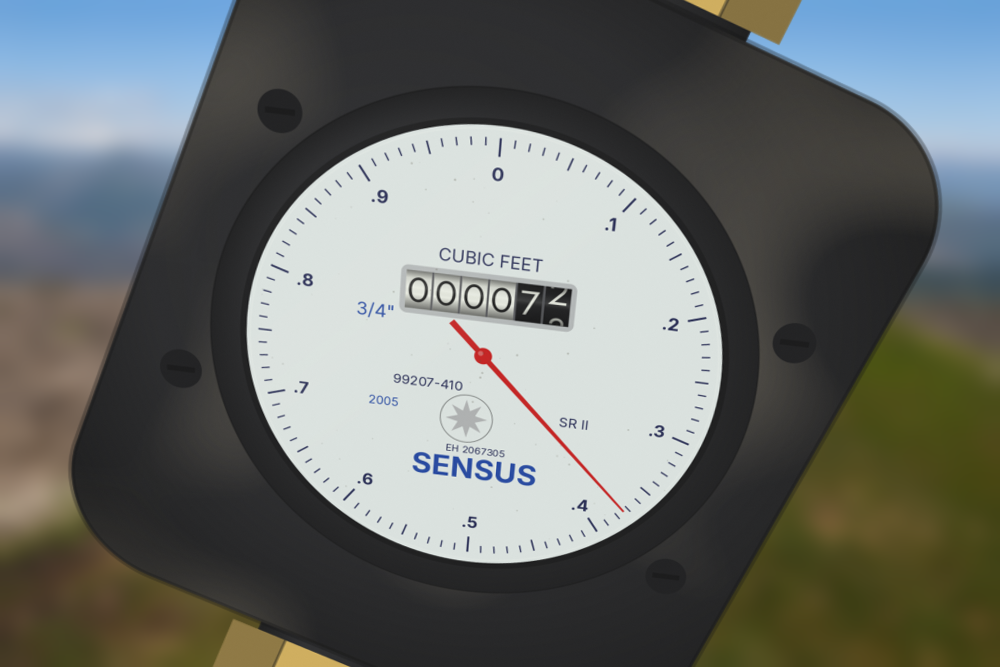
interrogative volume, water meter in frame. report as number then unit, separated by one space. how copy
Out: 72.37 ft³
